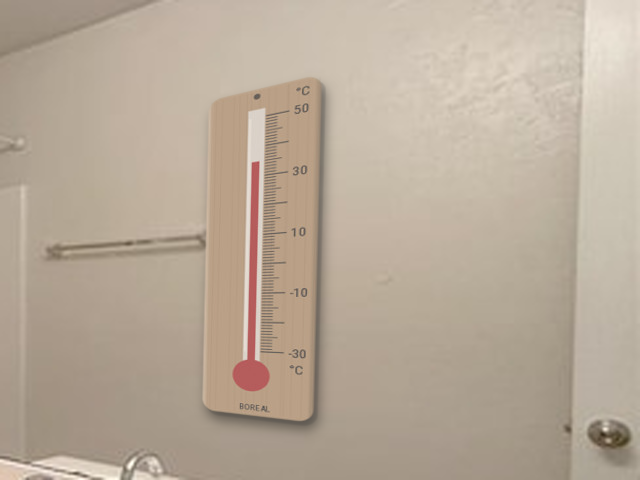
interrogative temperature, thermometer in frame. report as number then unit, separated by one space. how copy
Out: 35 °C
